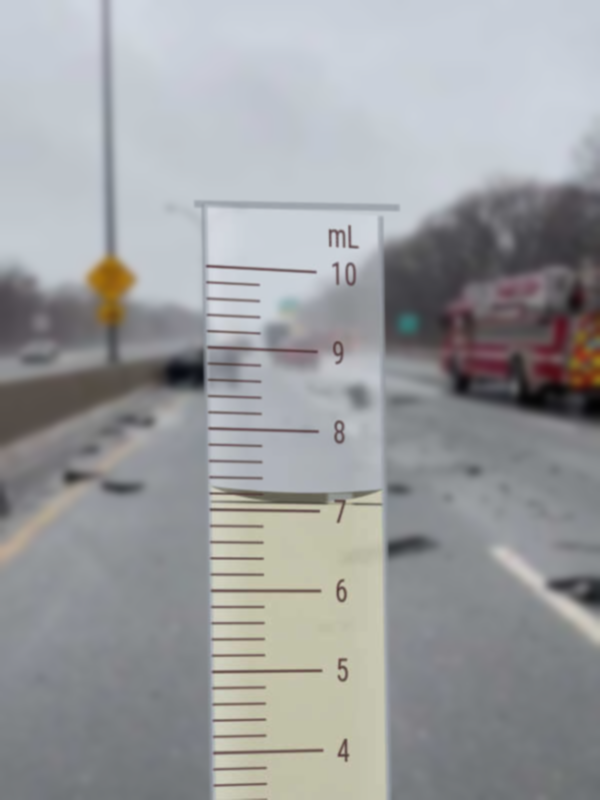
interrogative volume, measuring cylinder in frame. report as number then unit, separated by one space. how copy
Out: 7.1 mL
